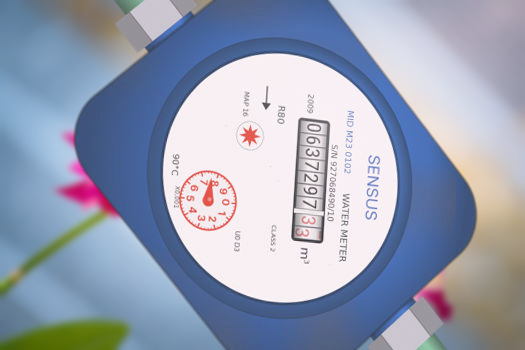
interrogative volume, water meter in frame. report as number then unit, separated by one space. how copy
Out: 637297.327 m³
